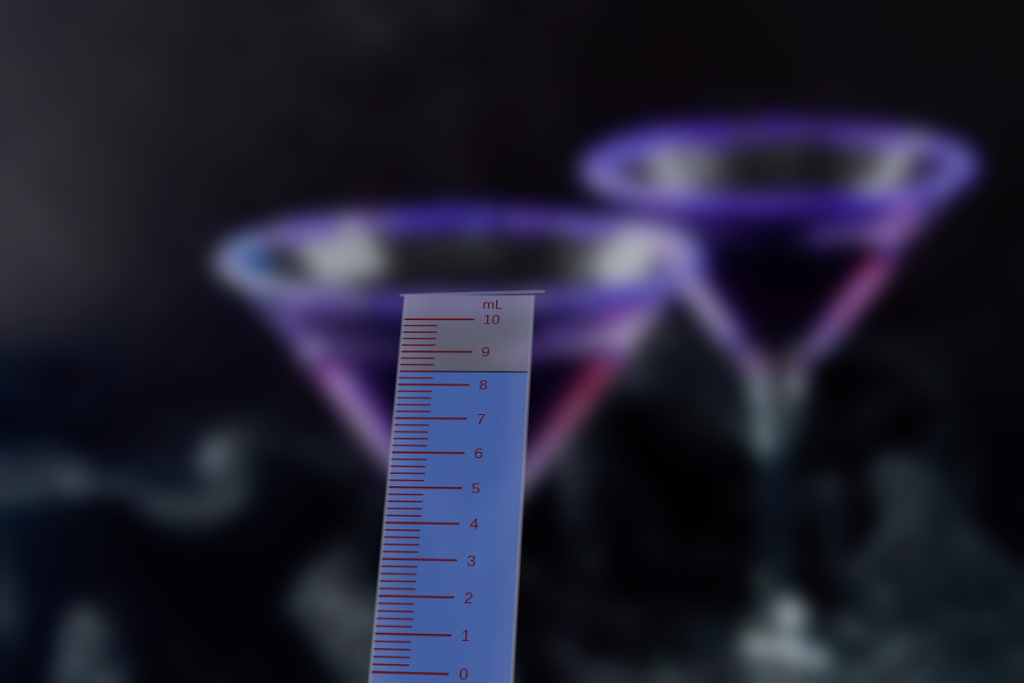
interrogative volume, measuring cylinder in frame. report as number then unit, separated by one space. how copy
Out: 8.4 mL
